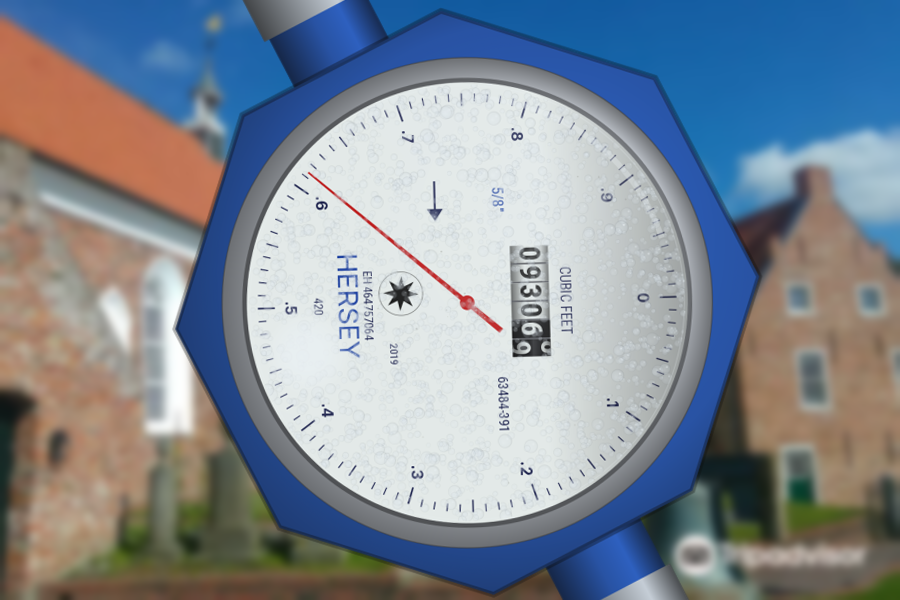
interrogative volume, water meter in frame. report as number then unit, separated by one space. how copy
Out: 93068.61 ft³
